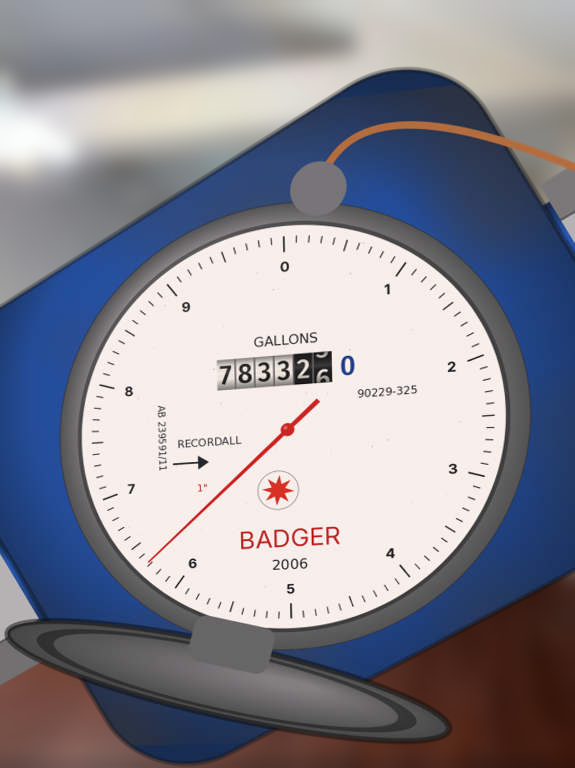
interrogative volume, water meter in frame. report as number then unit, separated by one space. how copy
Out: 7833256.3 gal
